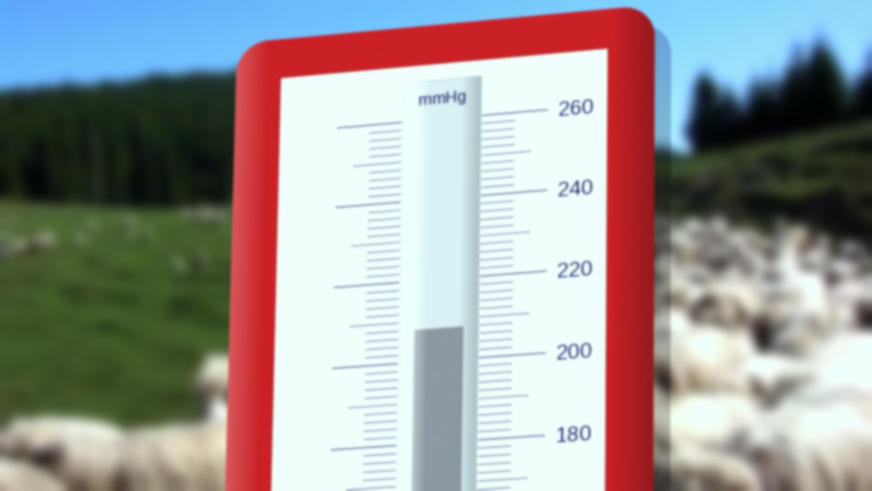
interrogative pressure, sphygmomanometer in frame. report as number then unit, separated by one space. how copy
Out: 208 mmHg
